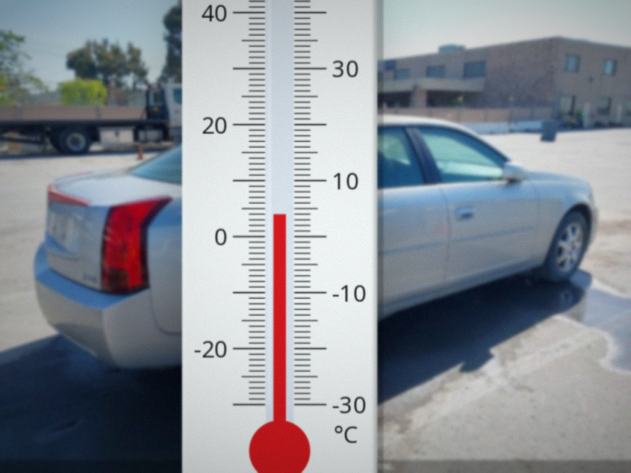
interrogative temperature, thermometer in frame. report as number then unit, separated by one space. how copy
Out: 4 °C
